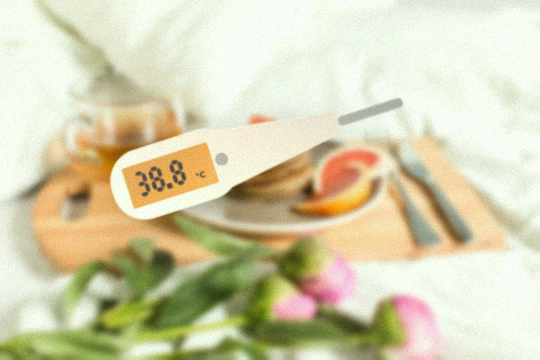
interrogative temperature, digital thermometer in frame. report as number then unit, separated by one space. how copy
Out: 38.8 °C
